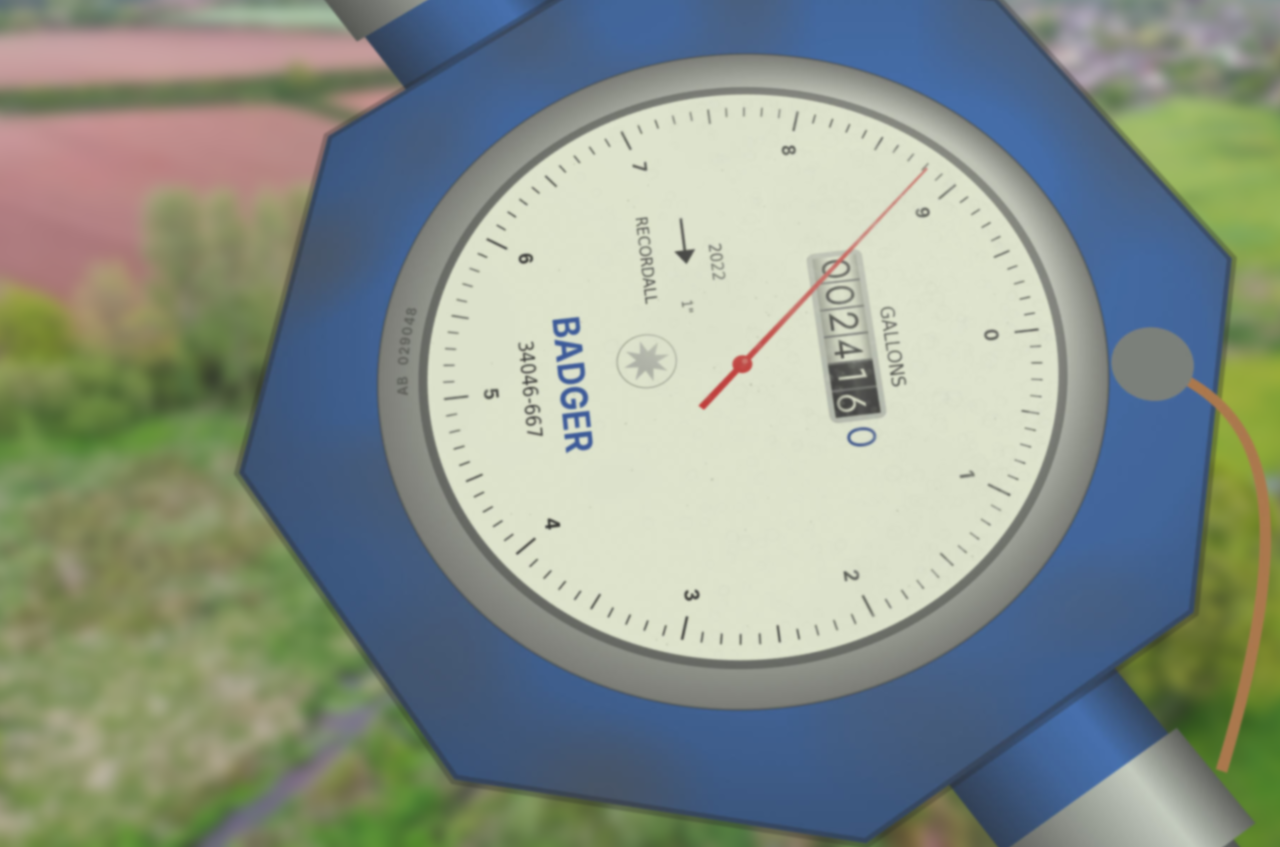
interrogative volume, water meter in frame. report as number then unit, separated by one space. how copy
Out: 24158.8 gal
